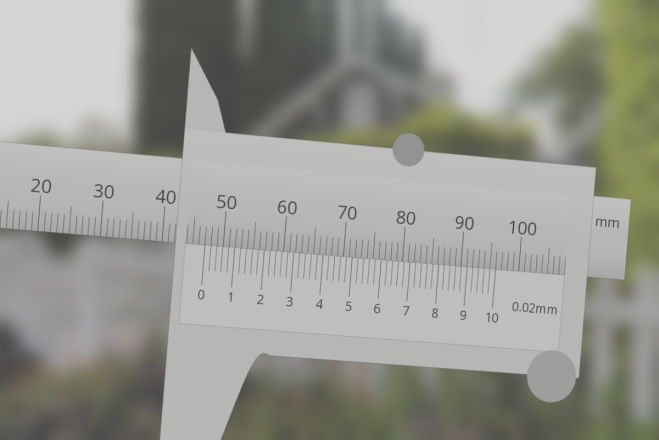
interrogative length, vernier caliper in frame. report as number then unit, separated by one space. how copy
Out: 47.0 mm
